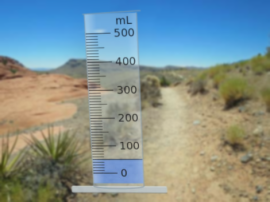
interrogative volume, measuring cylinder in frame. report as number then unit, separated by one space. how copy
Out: 50 mL
